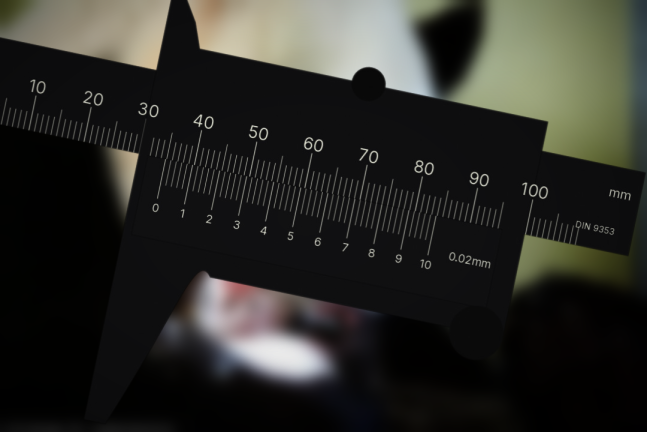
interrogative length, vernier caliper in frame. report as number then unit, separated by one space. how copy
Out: 34.8 mm
